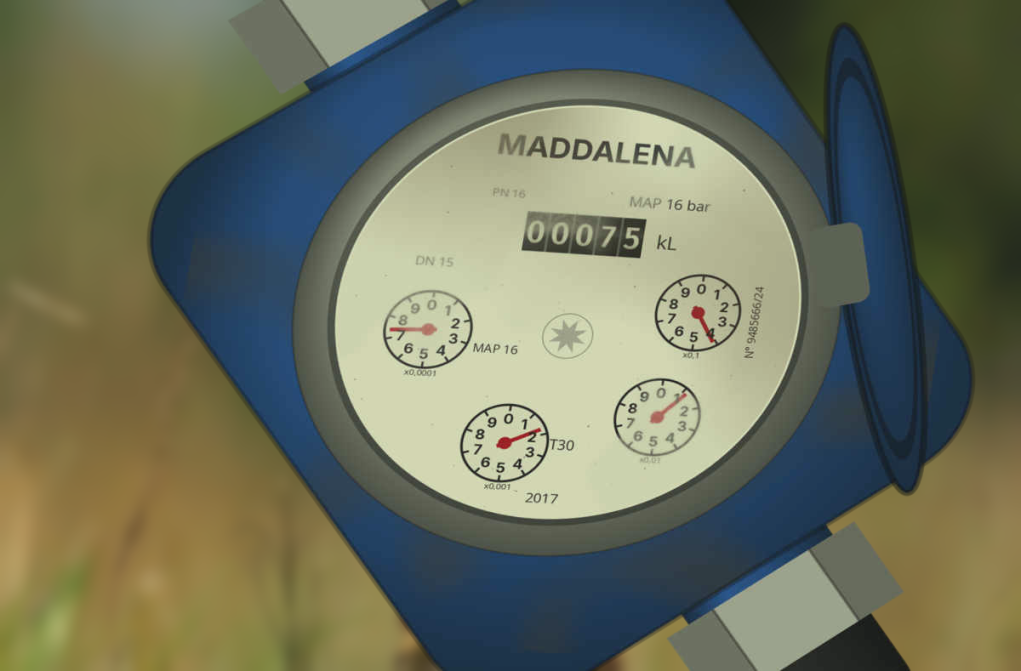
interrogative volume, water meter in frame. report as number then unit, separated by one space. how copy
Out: 75.4117 kL
